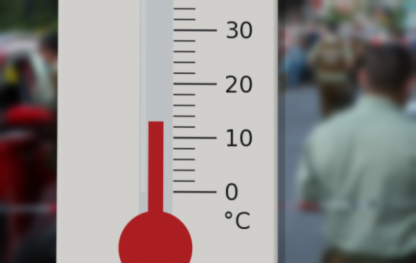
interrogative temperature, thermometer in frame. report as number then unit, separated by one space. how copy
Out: 13 °C
